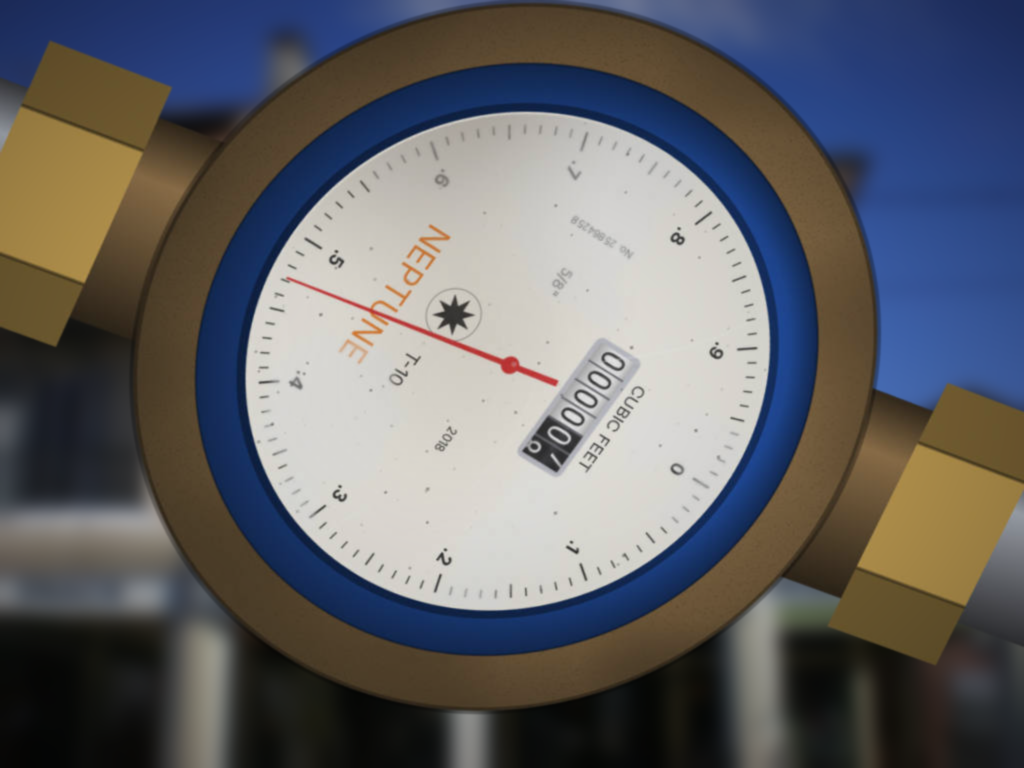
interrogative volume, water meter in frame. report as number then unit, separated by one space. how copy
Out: 7.47 ft³
